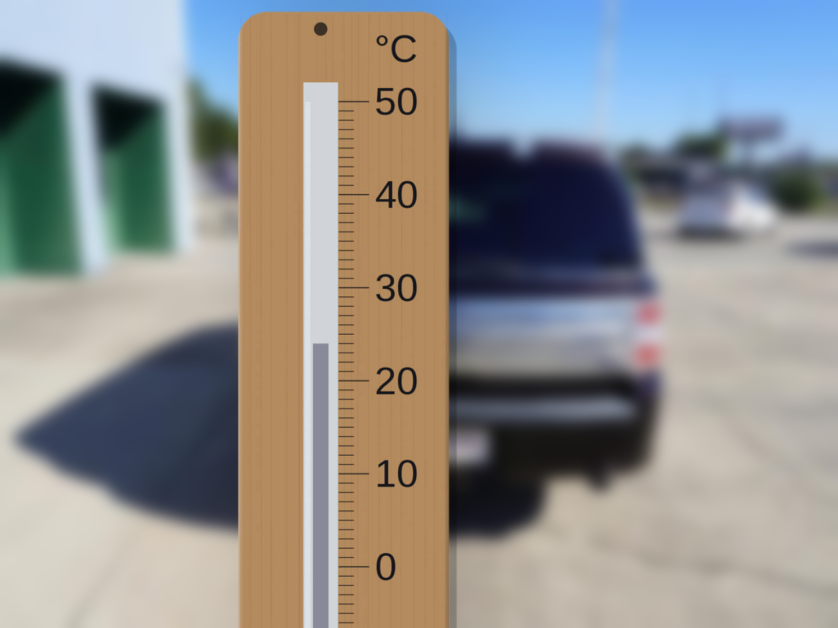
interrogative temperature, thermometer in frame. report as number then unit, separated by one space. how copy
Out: 24 °C
